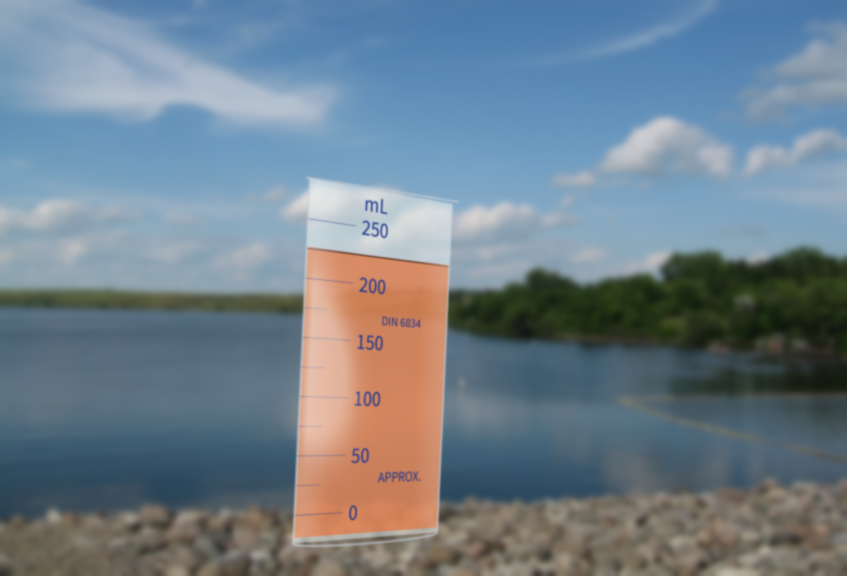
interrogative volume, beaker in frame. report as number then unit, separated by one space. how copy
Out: 225 mL
